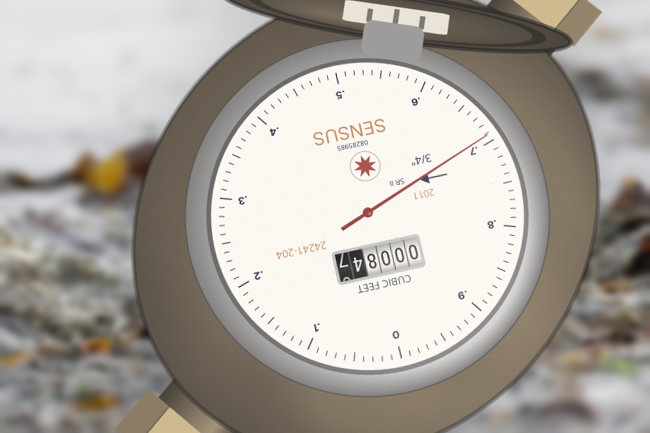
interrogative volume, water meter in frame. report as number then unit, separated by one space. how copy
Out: 846.69 ft³
